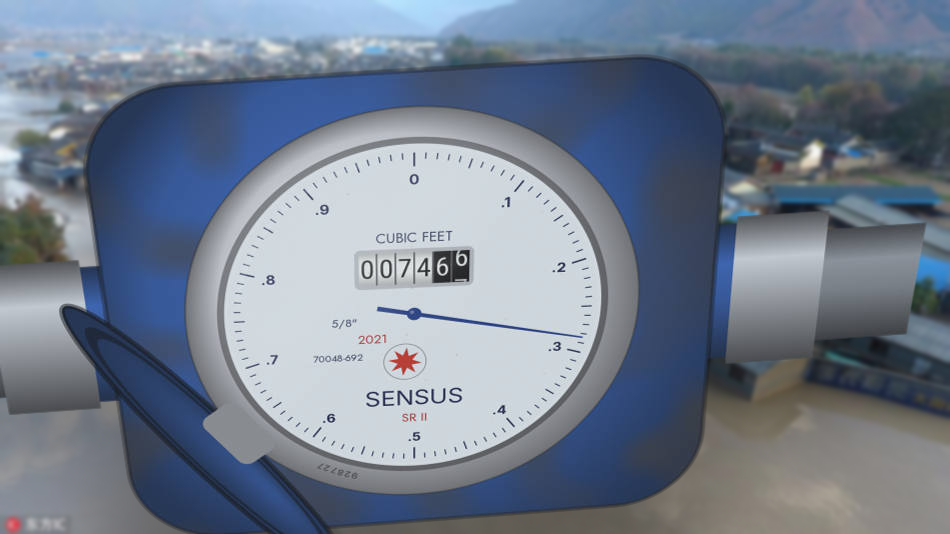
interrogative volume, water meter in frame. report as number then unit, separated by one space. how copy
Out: 7466.28 ft³
